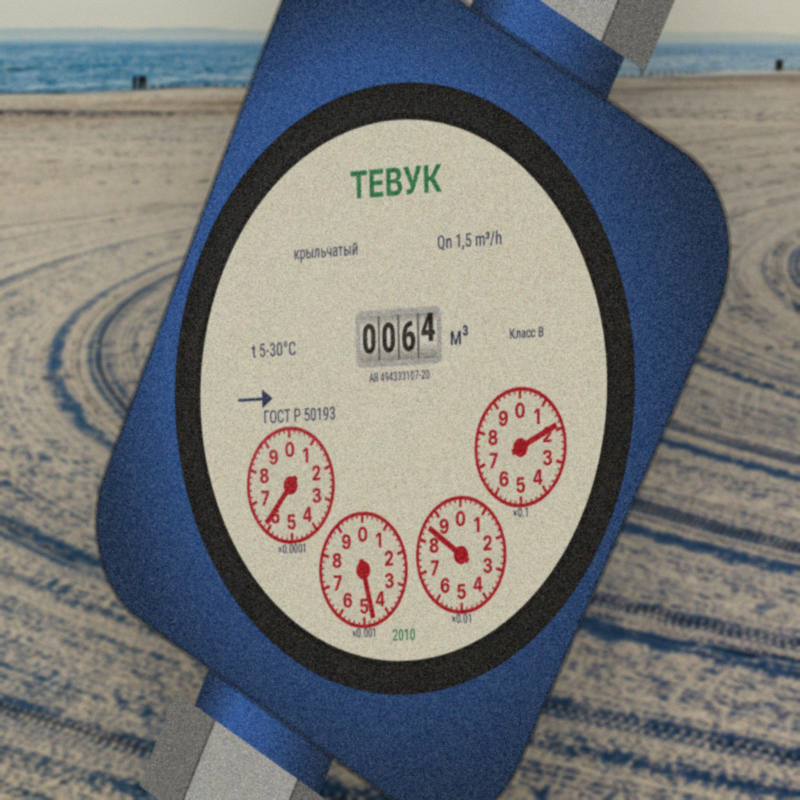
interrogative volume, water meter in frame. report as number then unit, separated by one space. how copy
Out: 64.1846 m³
